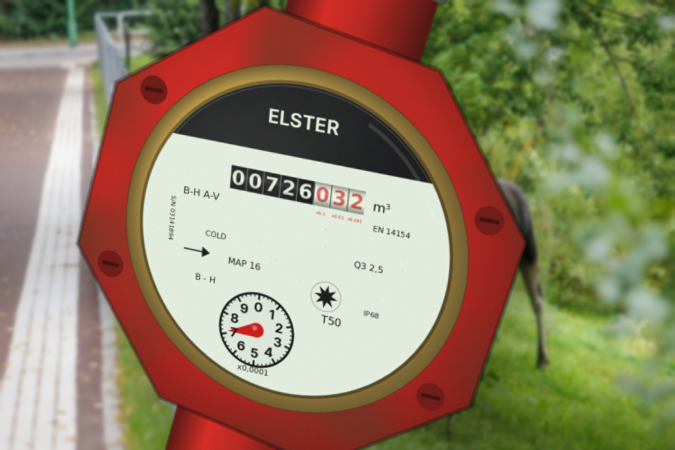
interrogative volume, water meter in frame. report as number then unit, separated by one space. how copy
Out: 726.0327 m³
